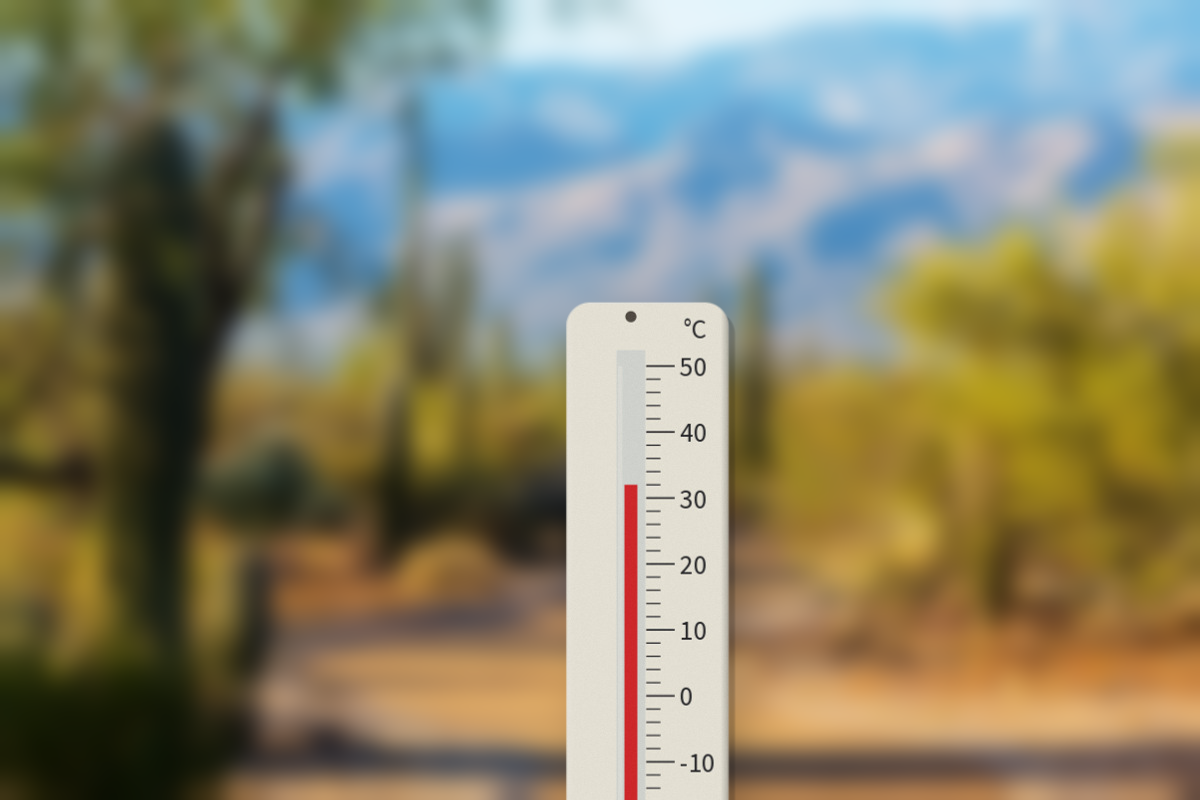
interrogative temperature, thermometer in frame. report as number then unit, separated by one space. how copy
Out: 32 °C
